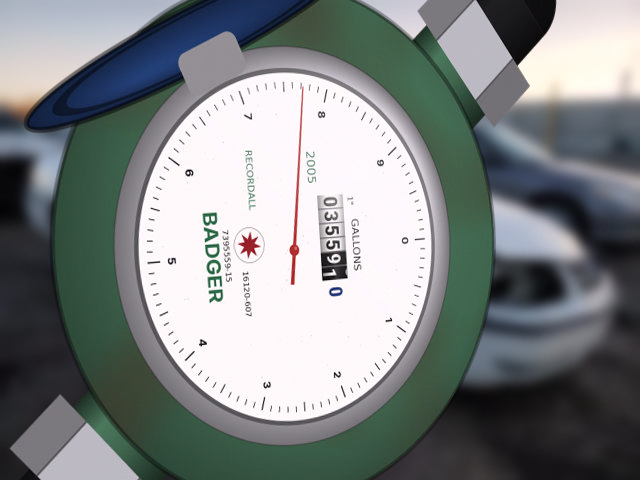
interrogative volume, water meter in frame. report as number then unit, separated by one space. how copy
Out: 355907.7 gal
